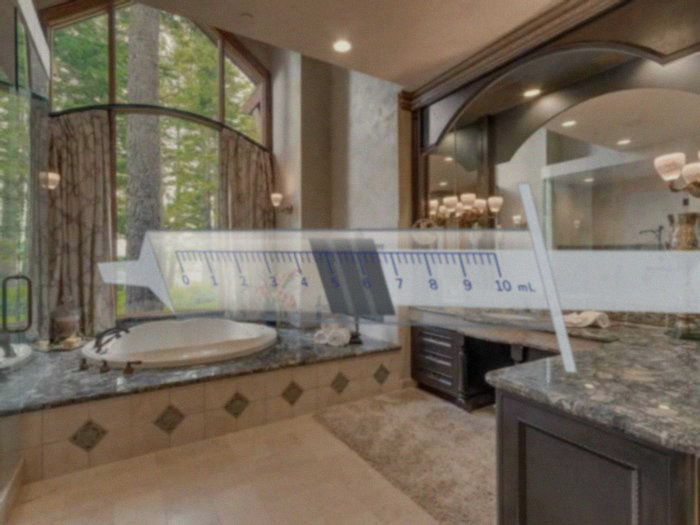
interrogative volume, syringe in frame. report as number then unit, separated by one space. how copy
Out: 4.6 mL
